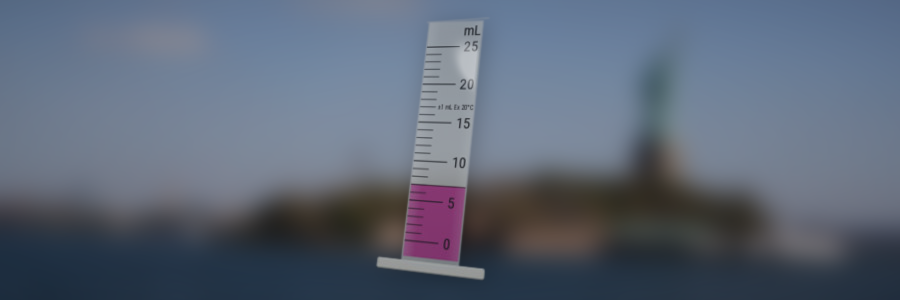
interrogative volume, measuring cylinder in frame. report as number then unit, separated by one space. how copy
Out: 7 mL
